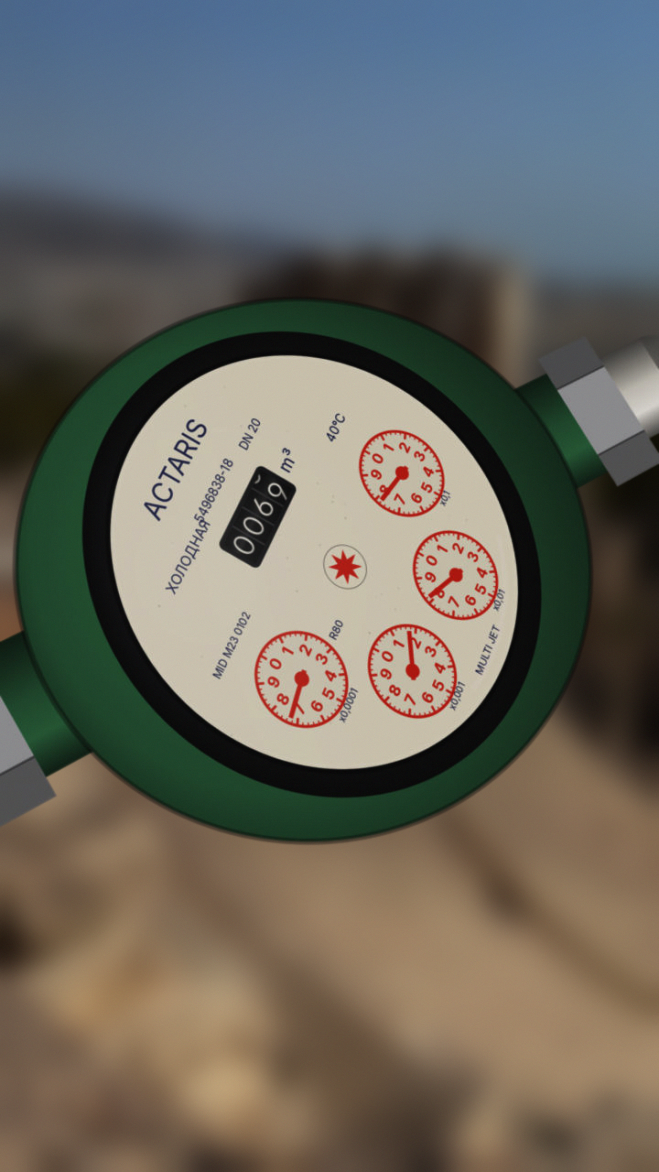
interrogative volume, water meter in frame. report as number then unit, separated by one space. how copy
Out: 68.7817 m³
